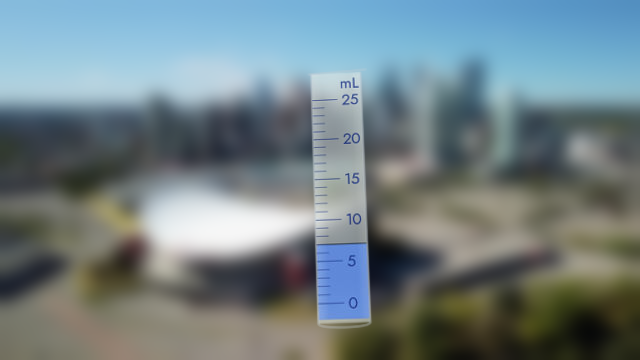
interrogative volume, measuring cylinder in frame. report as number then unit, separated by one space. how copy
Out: 7 mL
